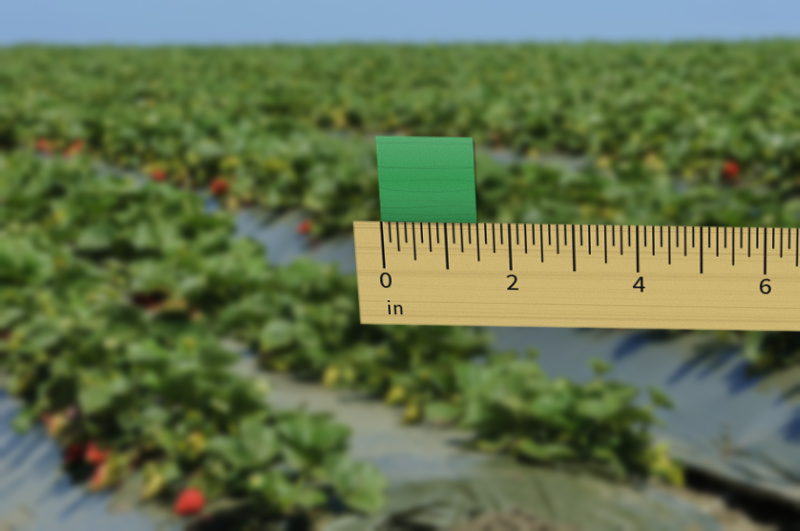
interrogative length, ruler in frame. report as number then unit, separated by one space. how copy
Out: 1.5 in
